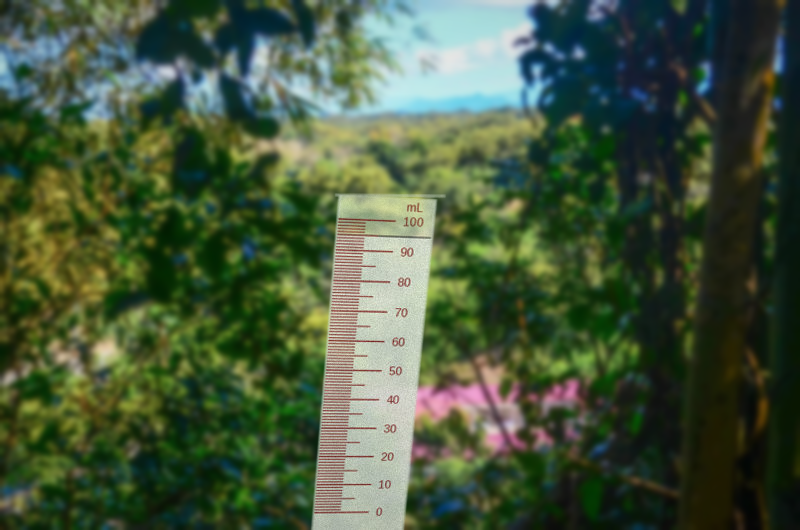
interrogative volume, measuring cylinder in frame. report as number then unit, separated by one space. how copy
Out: 95 mL
